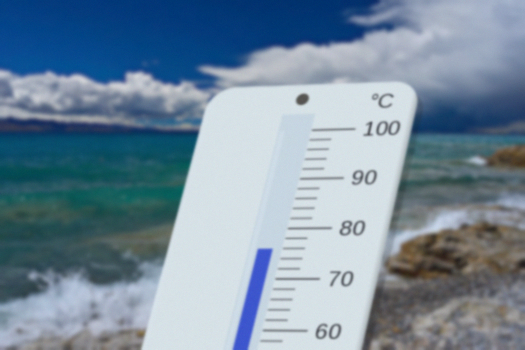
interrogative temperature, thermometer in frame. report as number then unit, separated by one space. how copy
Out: 76 °C
